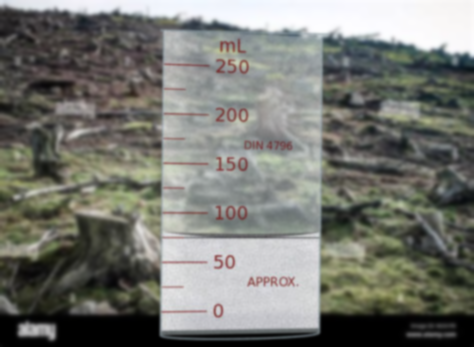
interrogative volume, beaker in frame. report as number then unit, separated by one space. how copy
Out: 75 mL
